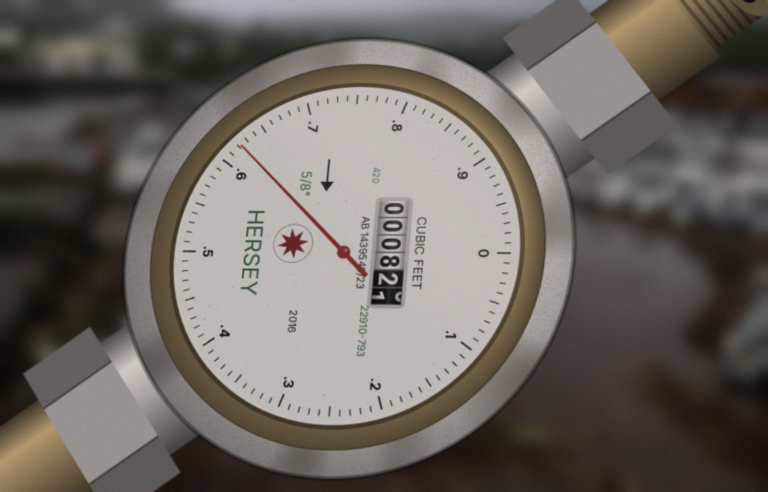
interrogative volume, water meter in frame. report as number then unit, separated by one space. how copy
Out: 820.62 ft³
